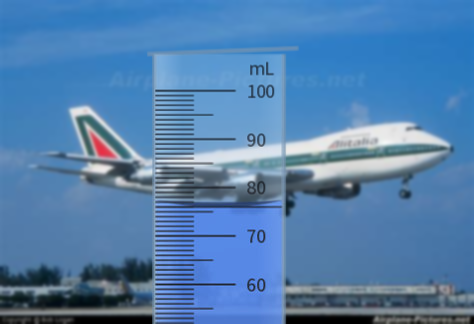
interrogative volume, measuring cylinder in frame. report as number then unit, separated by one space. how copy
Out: 76 mL
